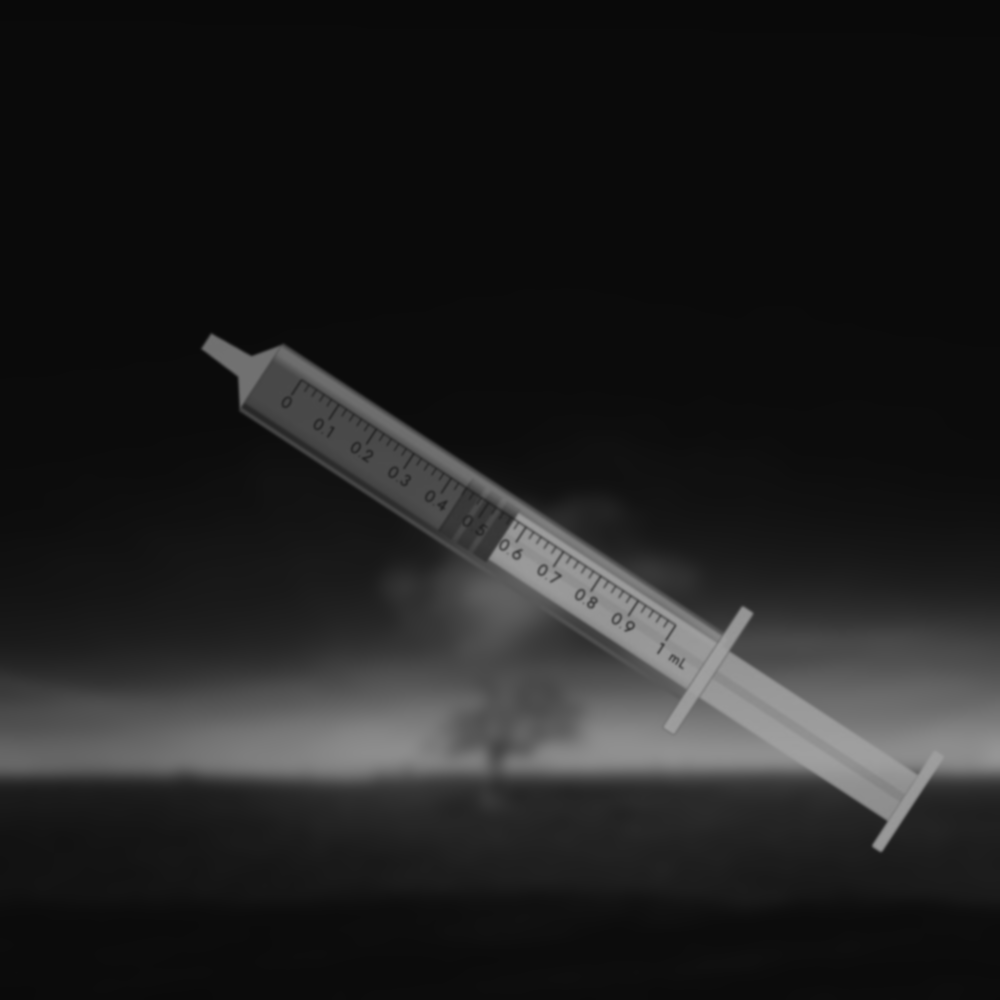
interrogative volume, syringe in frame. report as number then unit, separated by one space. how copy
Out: 0.44 mL
